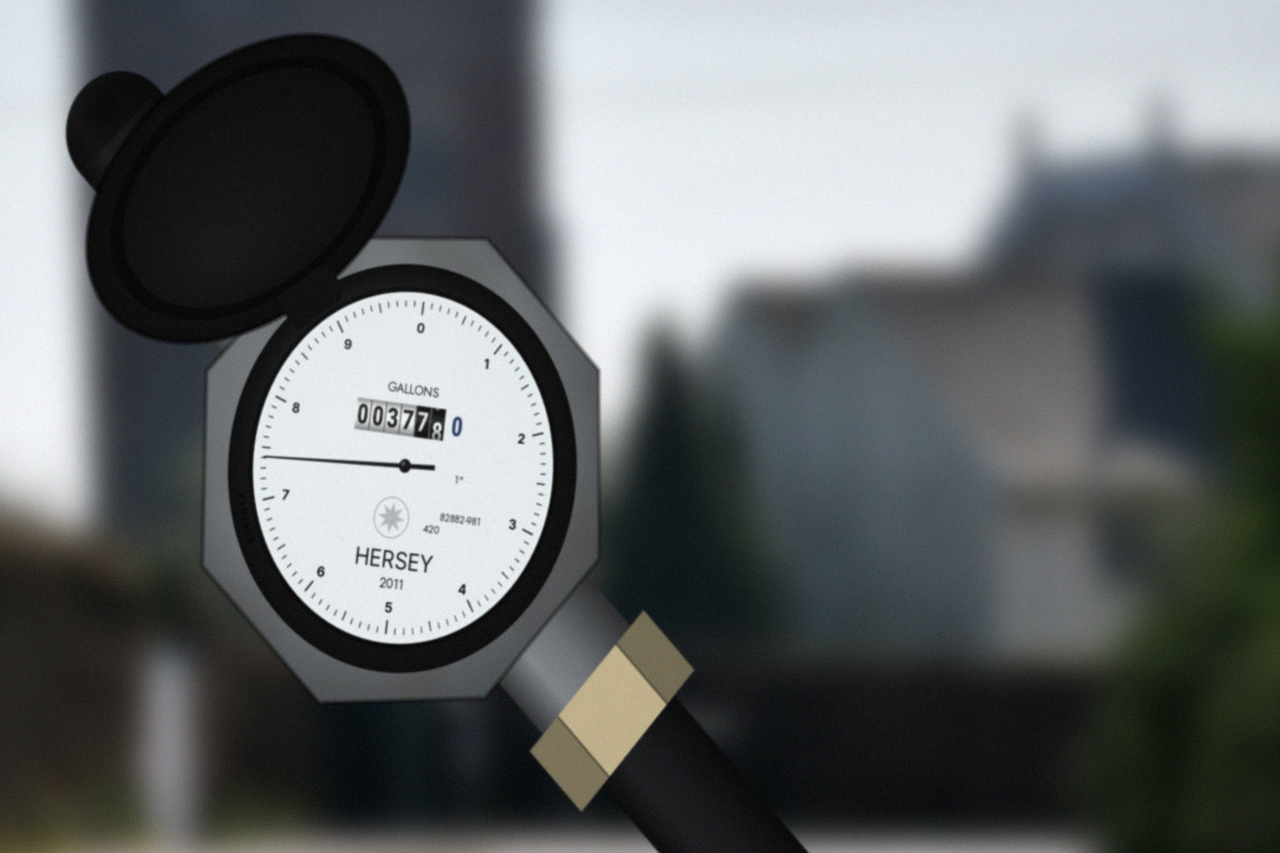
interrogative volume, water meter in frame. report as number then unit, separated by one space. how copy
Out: 37777.4 gal
